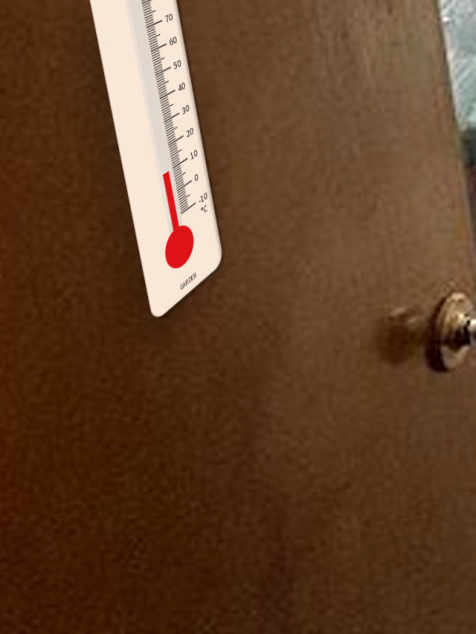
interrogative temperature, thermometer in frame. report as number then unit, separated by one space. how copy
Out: 10 °C
